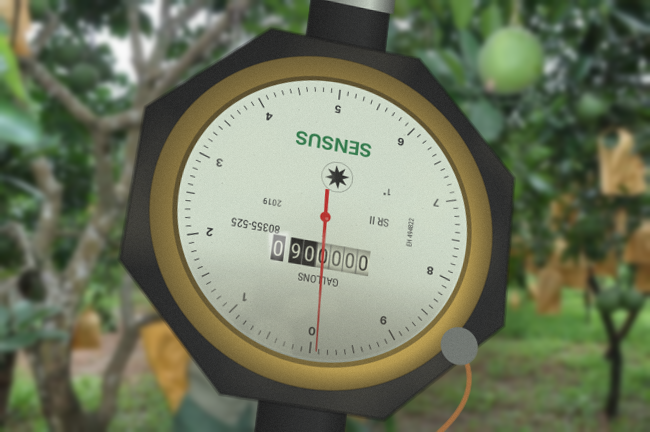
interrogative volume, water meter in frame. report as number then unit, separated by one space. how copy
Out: 59.9 gal
